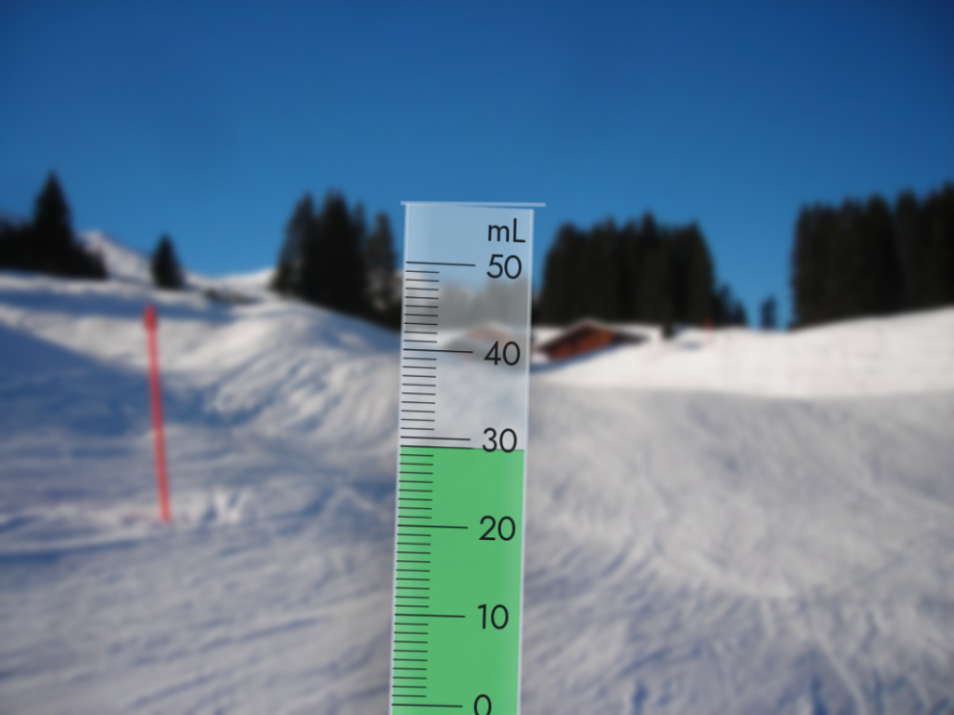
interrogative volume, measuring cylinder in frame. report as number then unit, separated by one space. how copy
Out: 29 mL
